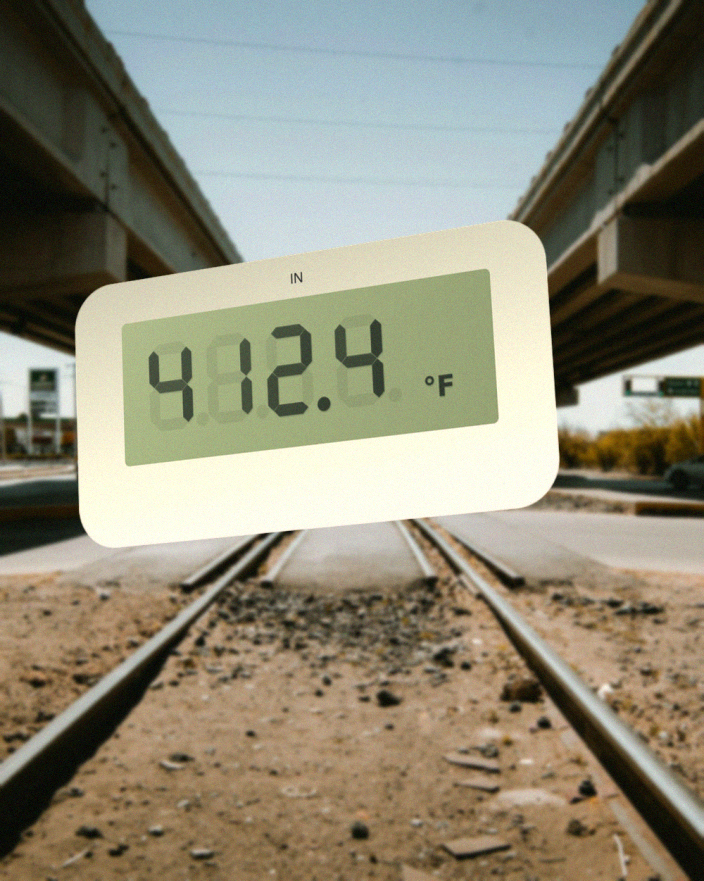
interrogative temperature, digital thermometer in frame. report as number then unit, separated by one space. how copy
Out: 412.4 °F
